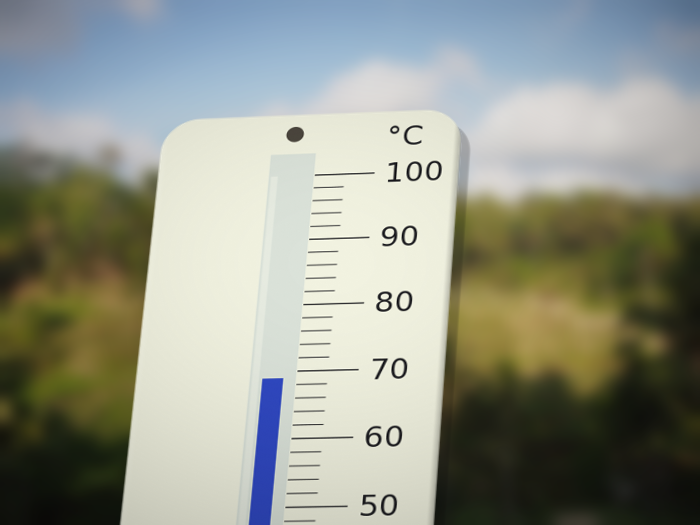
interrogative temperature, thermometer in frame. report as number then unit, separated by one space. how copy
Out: 69 °C
